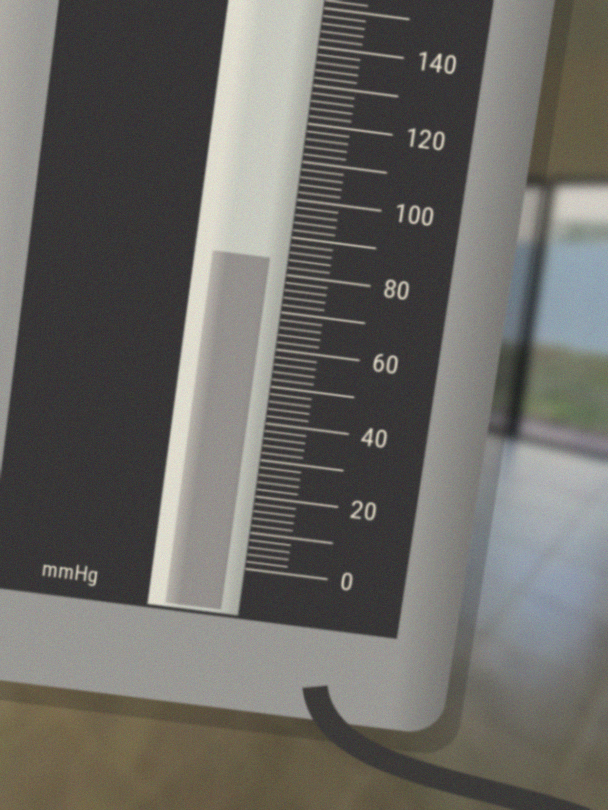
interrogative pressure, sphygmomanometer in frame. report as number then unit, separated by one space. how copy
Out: 84 mmHg
